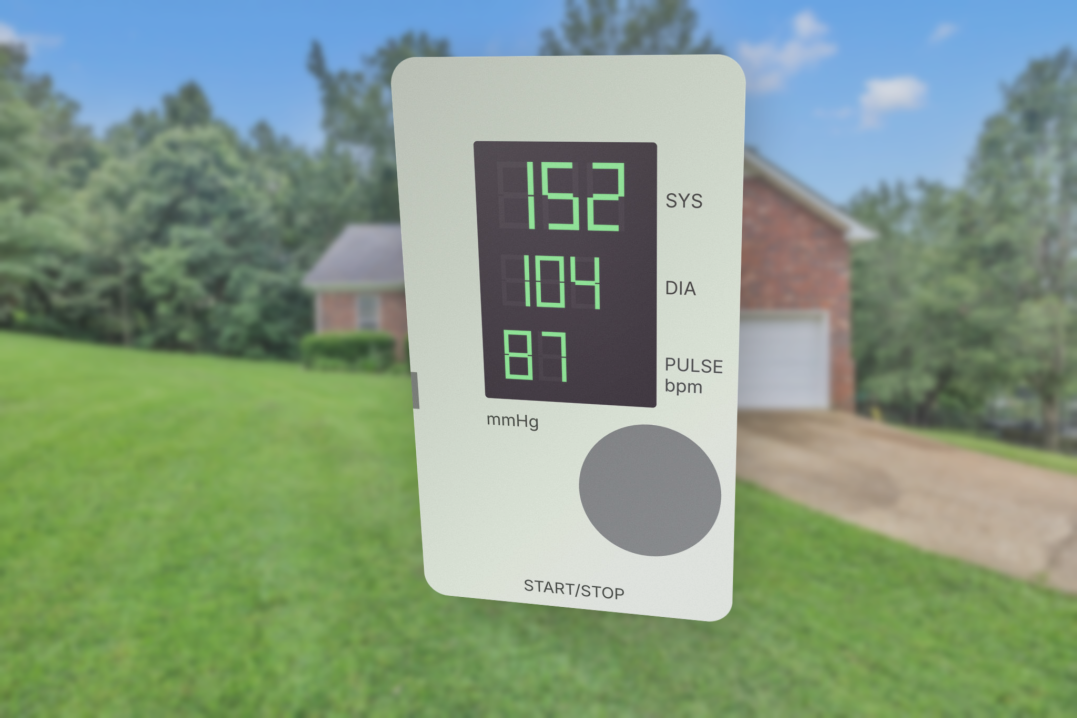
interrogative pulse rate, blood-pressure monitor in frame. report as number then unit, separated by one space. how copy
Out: 87 bpm
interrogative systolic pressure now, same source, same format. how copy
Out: 152 mmHg
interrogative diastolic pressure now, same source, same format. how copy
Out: 104 mmHg
